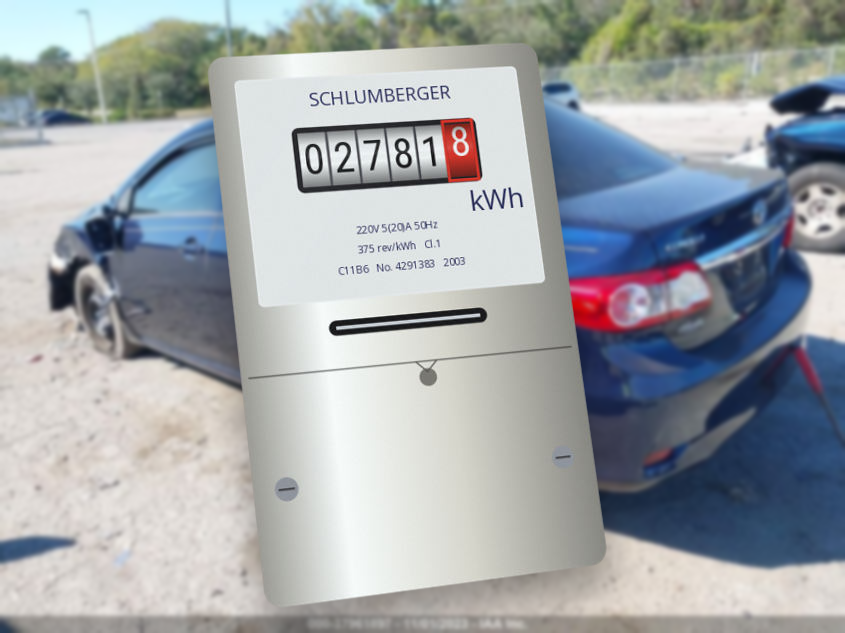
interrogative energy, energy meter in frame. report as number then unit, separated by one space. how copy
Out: 2781.8 kWh
